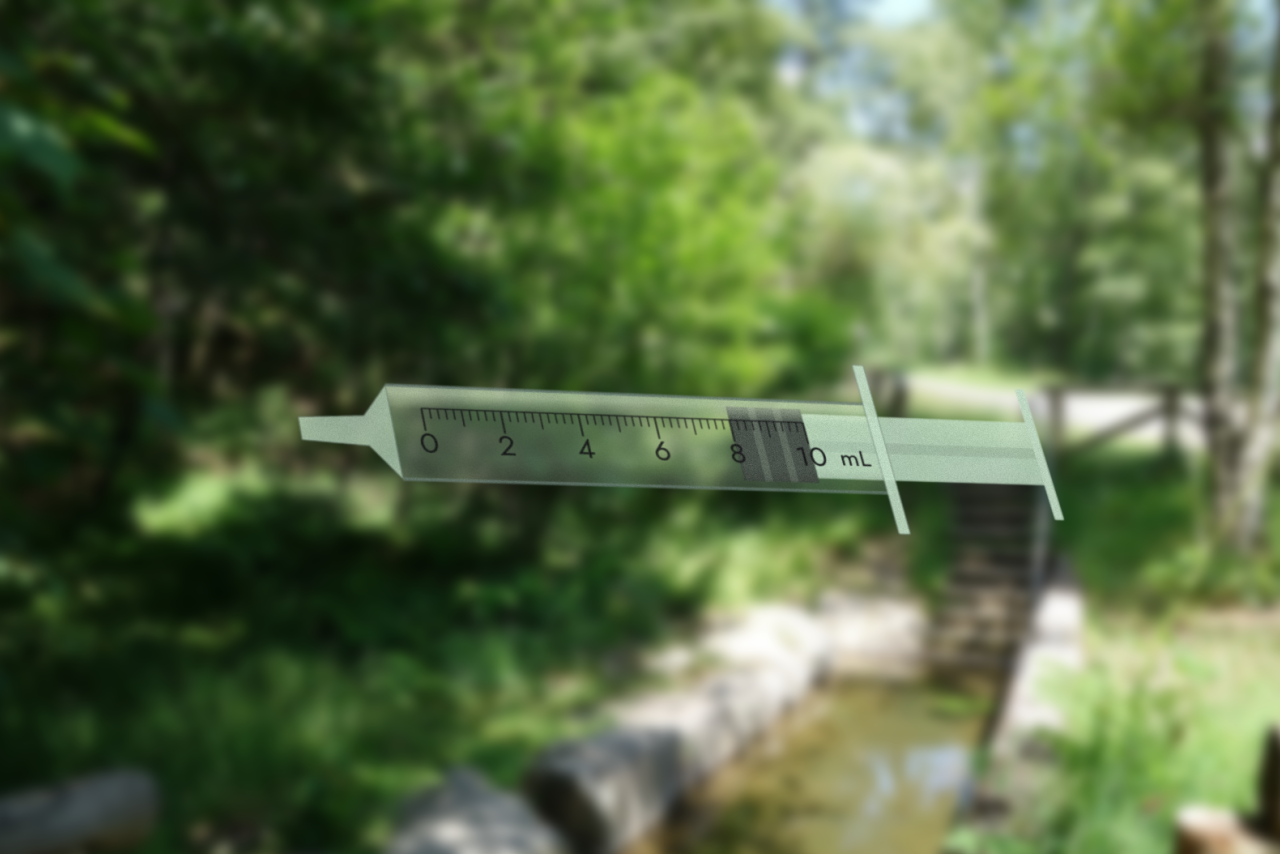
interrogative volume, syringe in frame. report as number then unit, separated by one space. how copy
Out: 8 mL
